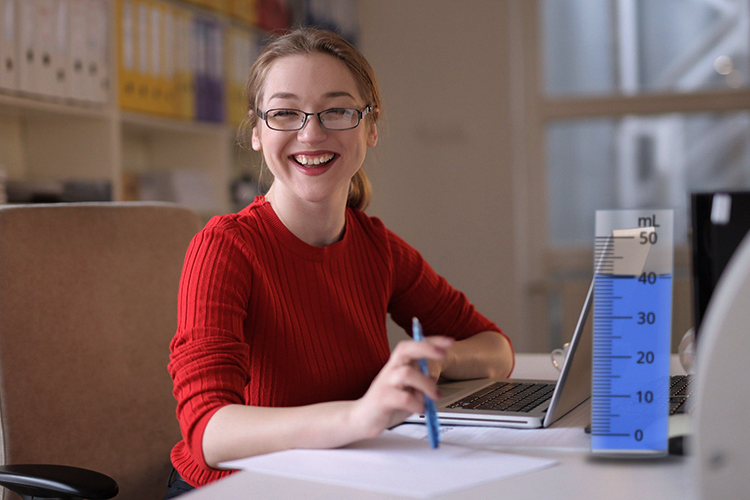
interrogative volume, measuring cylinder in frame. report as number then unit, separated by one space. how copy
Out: 40 mL
